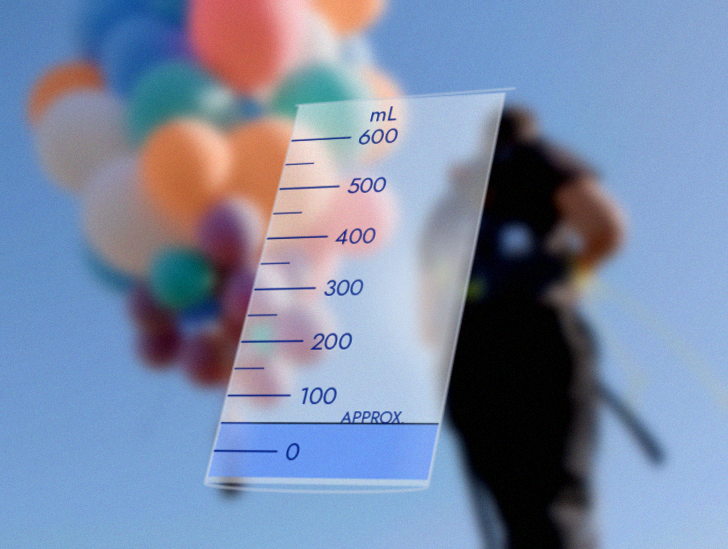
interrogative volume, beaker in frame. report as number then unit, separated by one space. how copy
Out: 50 mL
